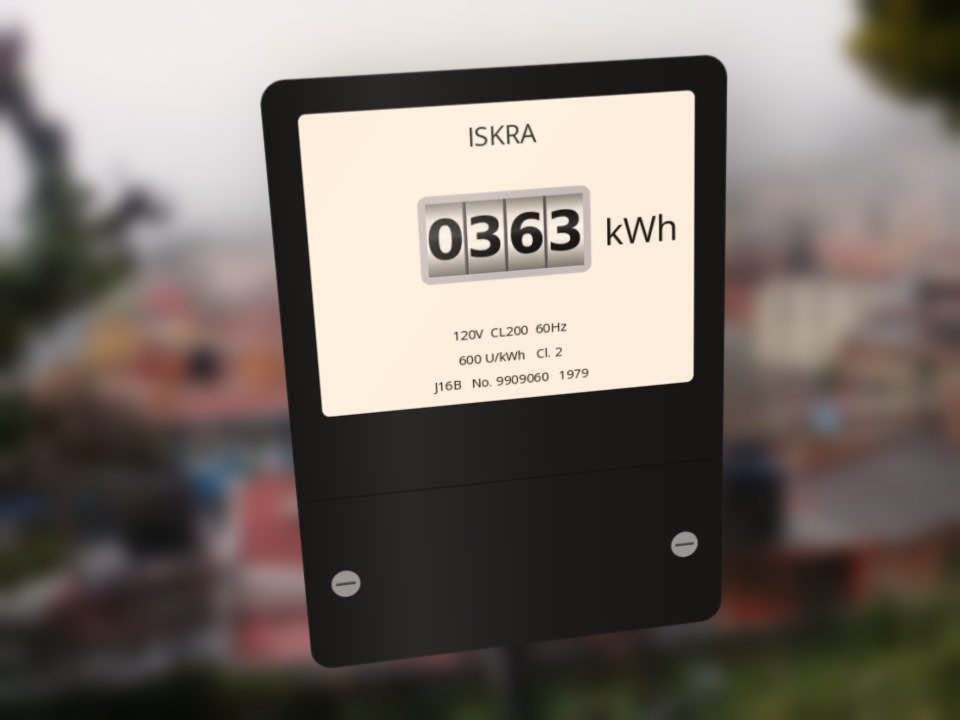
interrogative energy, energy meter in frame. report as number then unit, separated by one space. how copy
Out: 363 kWh
